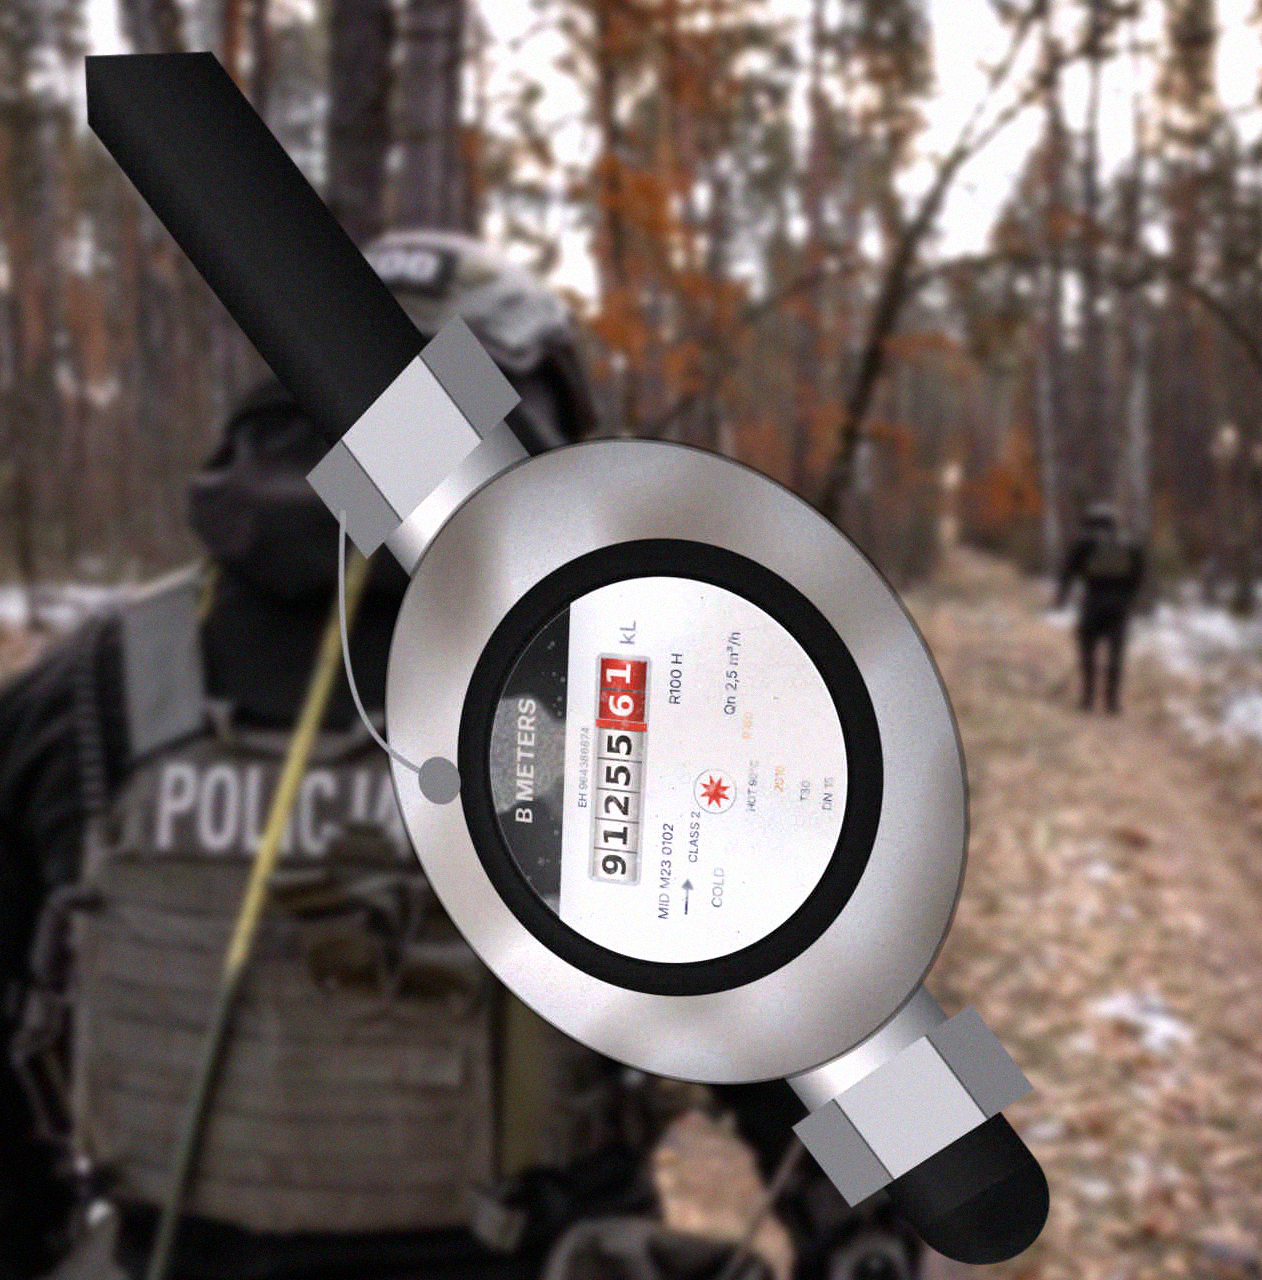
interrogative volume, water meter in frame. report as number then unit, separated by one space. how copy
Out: 91255.61 kL
